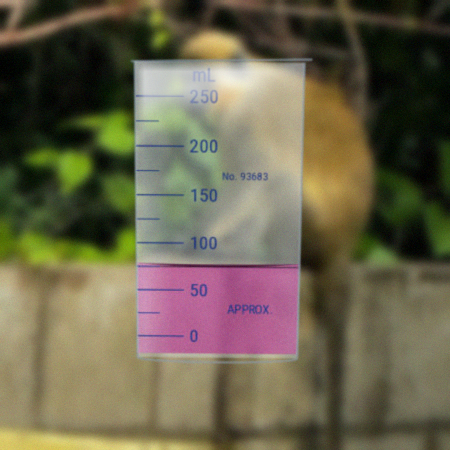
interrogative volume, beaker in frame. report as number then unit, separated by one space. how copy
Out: 75 mL
